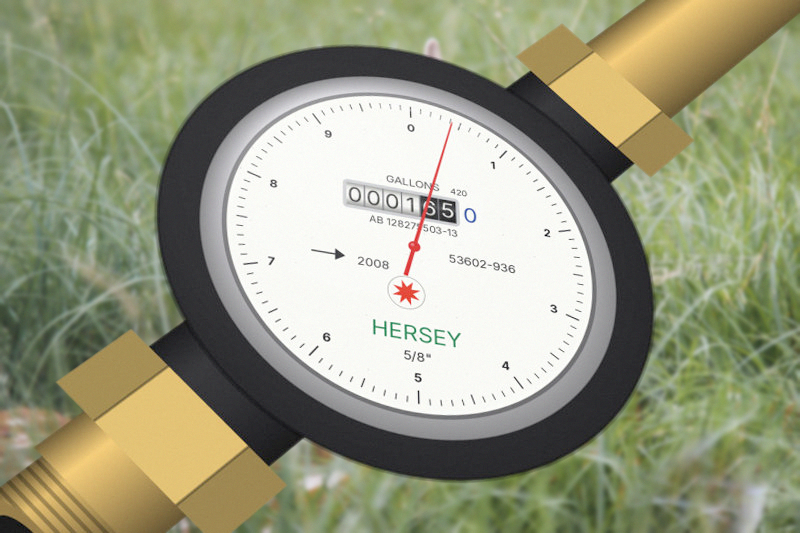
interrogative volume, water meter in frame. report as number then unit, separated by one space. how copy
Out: 1650.4 gal
